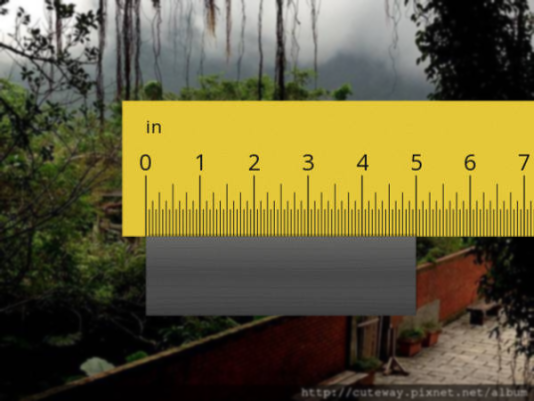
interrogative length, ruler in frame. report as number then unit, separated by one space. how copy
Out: 5 in
